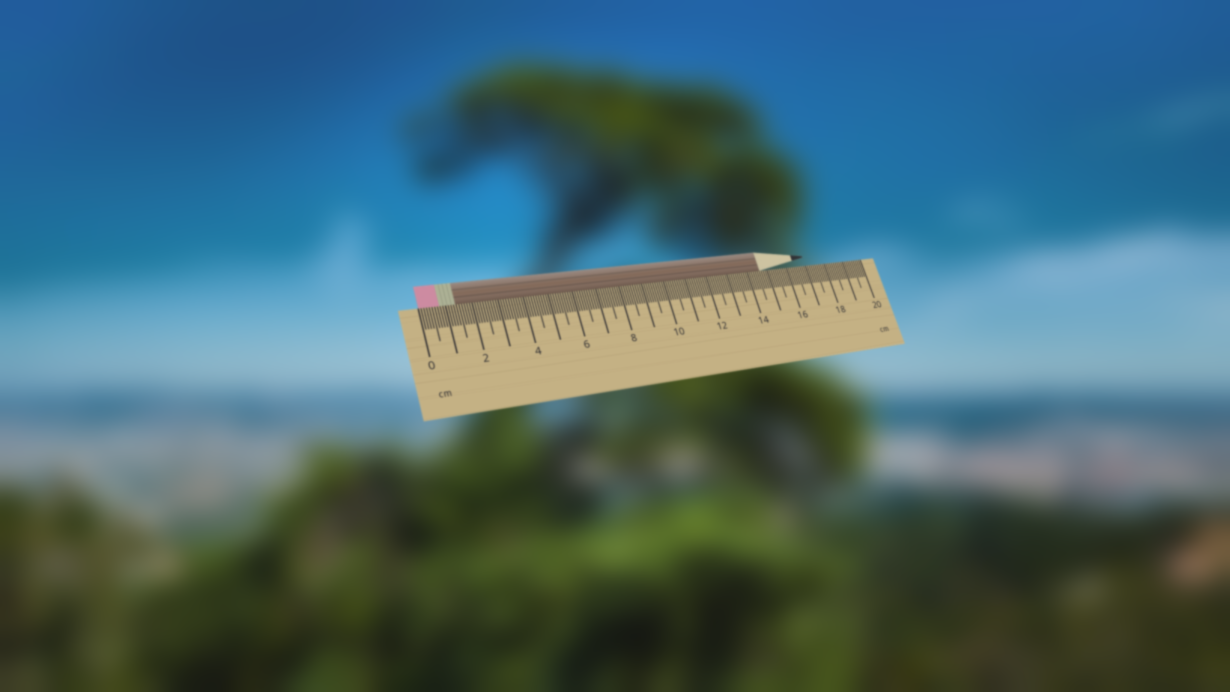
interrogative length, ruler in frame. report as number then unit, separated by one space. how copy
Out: 17 cm
